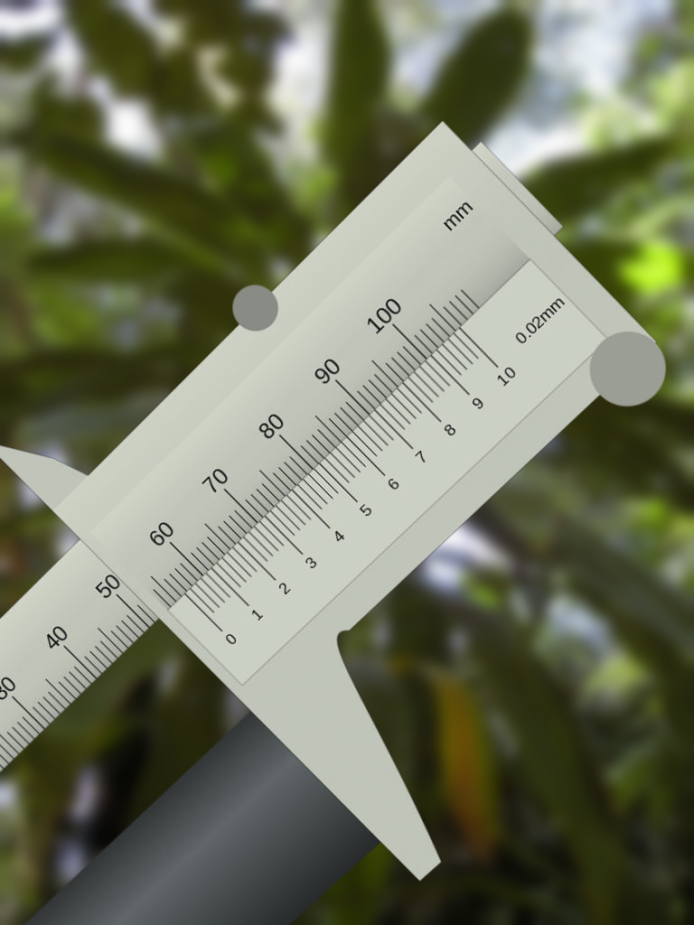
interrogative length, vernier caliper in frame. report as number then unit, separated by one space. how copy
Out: 56.6 mm
